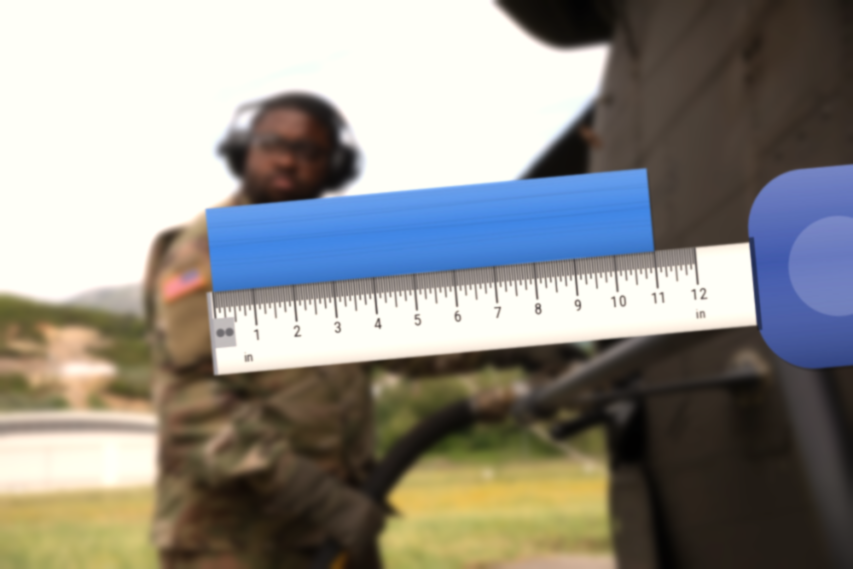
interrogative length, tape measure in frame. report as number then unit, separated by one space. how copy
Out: 11 in
